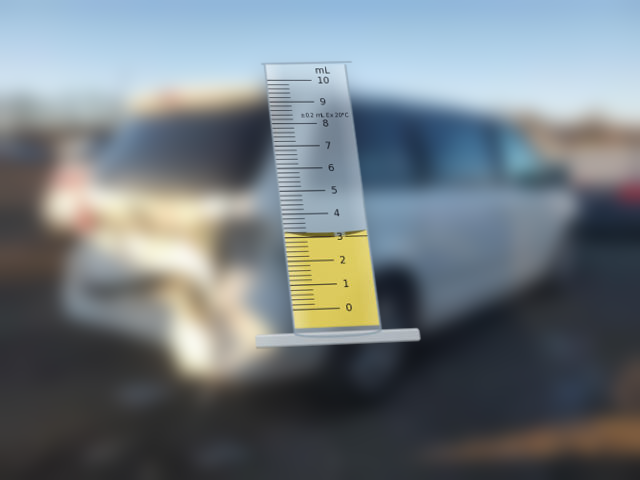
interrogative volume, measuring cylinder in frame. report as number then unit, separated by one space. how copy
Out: 3 mL
